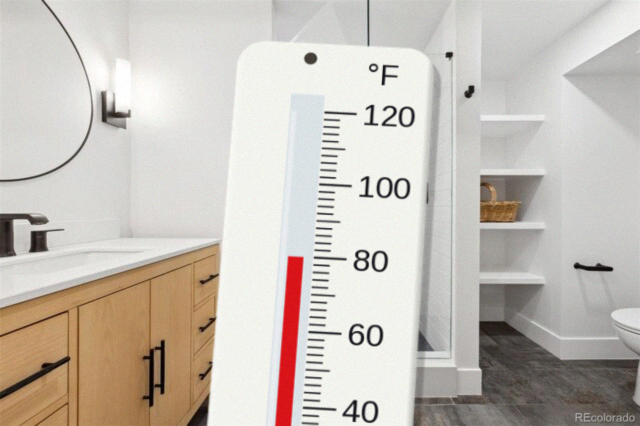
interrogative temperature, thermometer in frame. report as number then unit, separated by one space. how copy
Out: 80 °F
